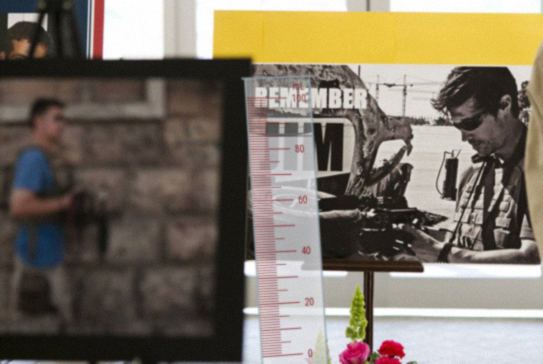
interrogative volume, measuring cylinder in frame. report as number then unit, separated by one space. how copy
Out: 85 mL
